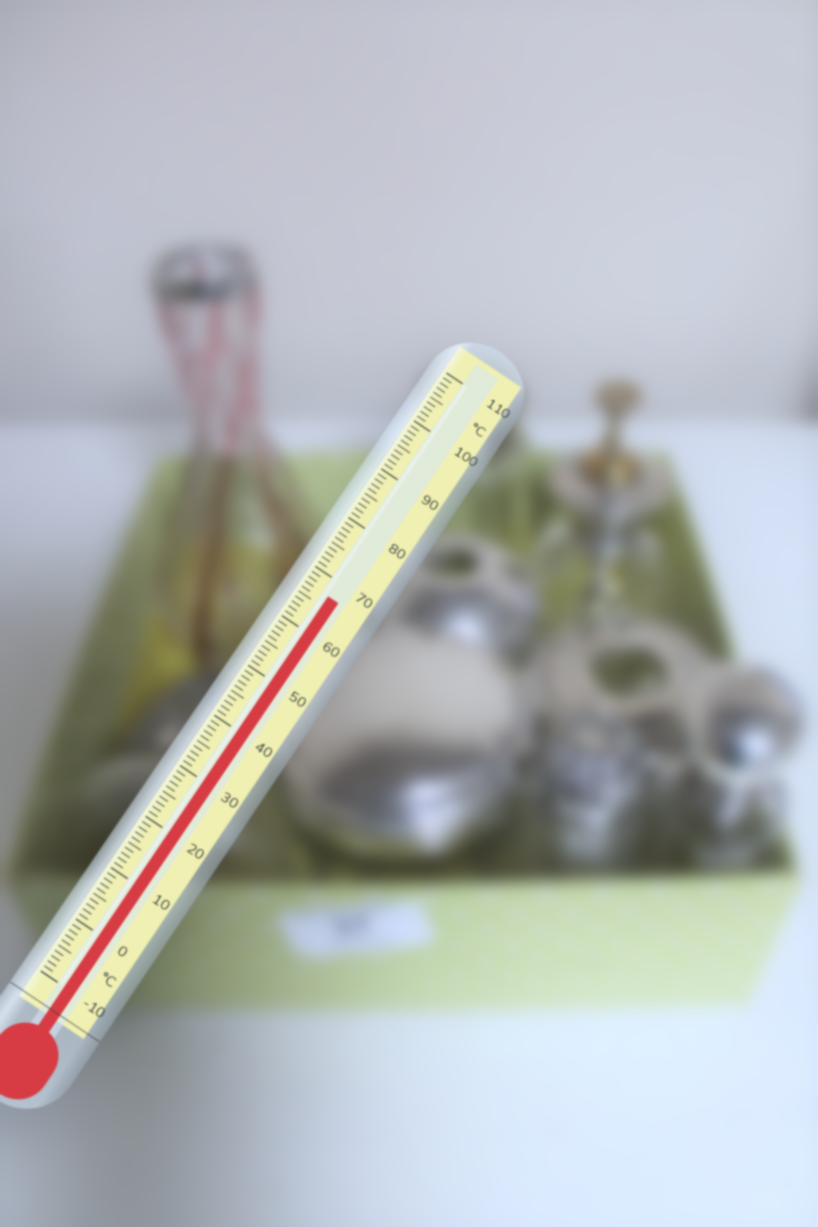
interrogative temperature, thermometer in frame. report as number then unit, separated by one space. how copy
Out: 67 °C
